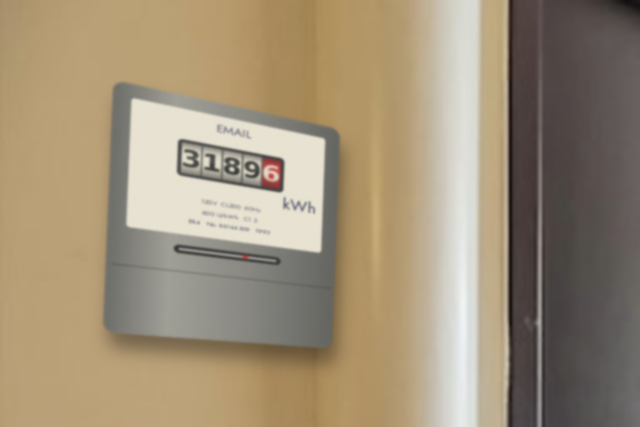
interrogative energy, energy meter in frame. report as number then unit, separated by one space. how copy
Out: 3189.6 kWh
